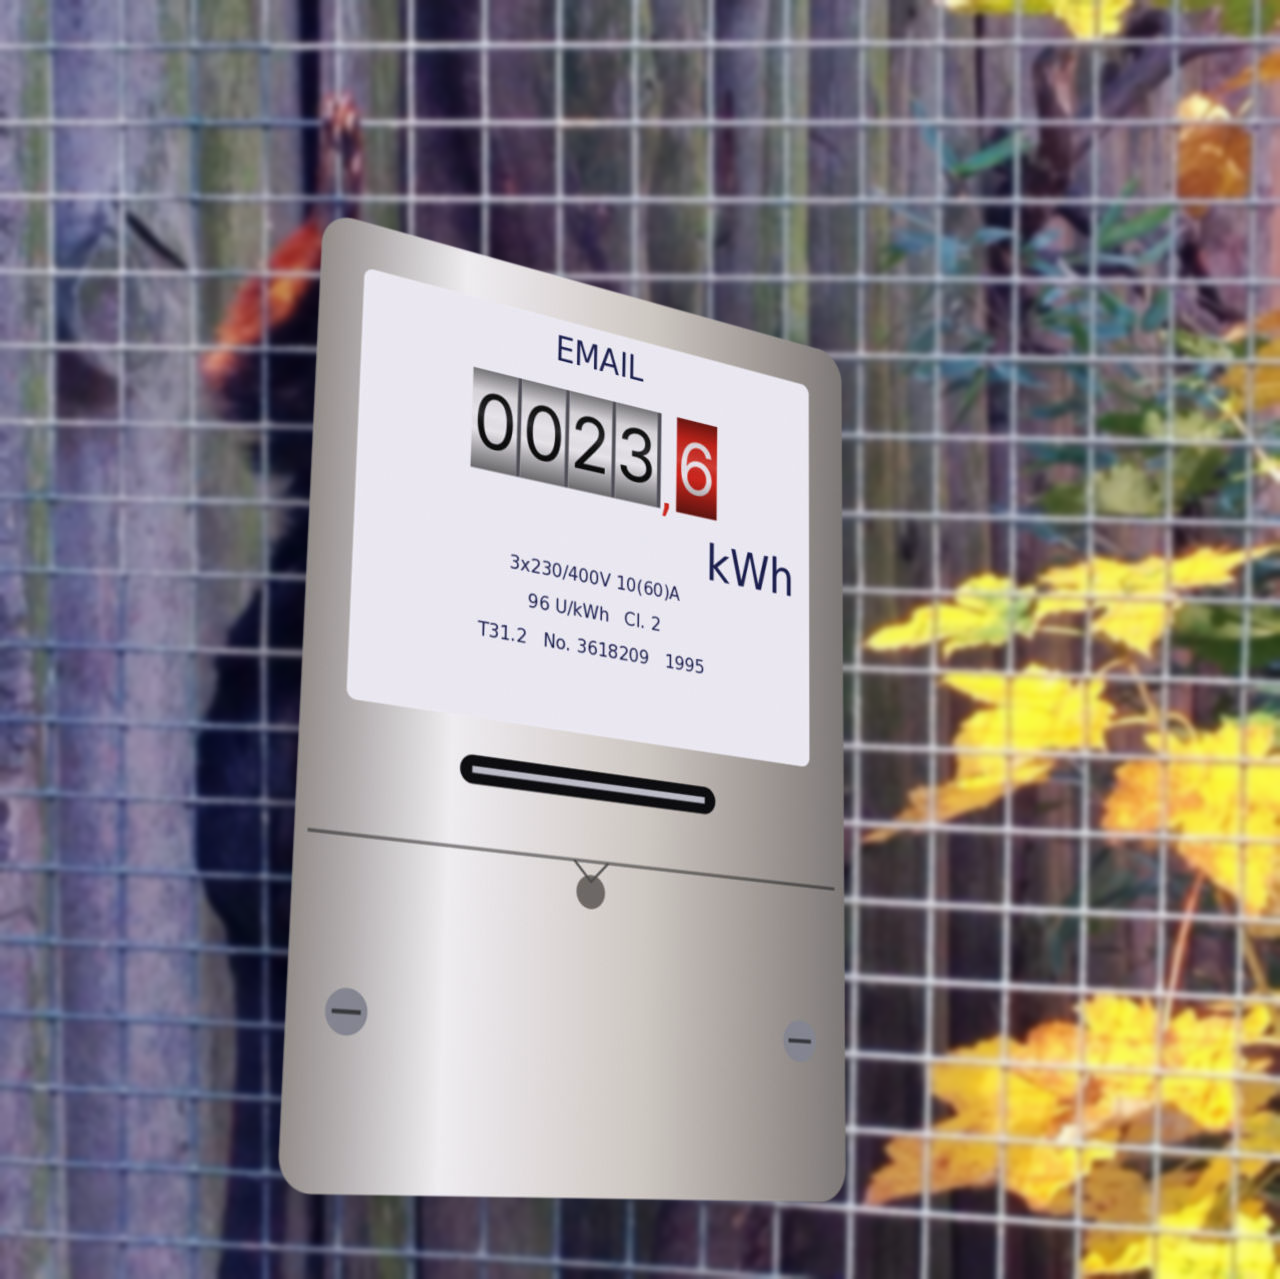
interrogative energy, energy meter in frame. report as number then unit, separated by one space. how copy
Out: 23.6 kWh
